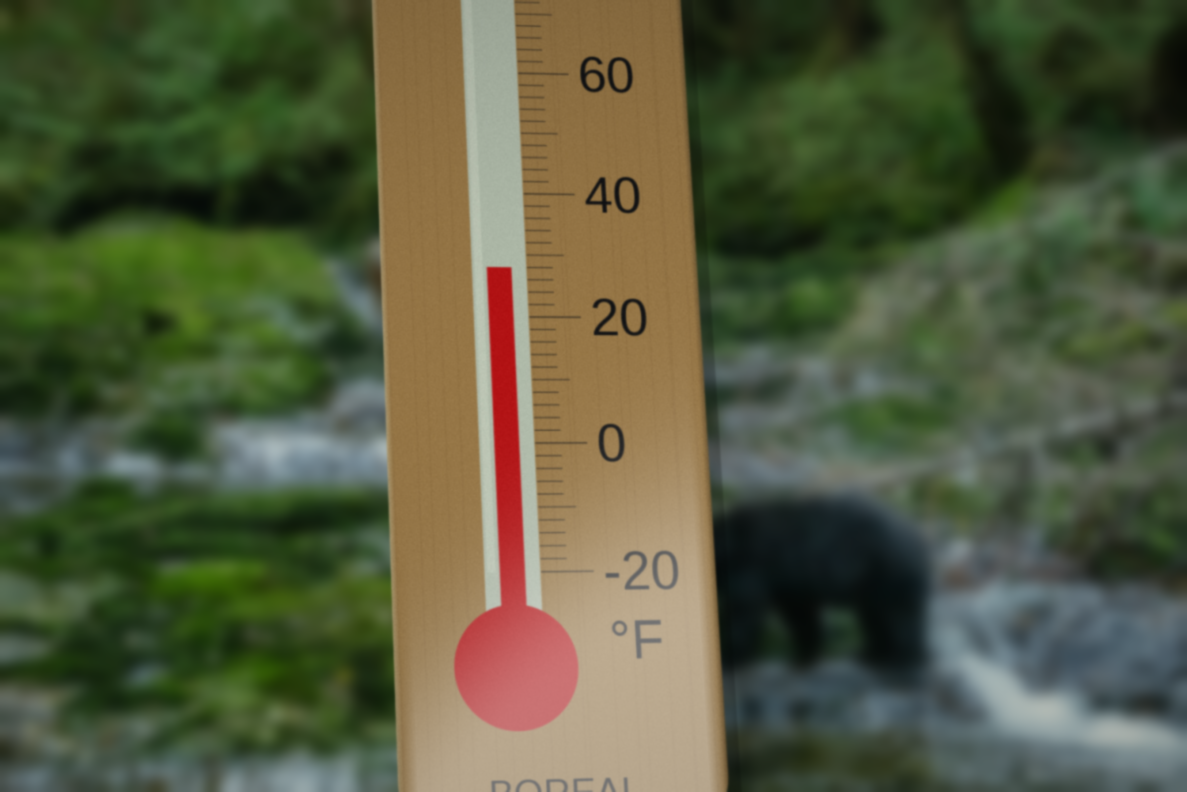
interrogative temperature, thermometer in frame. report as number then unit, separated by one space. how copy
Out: 28 °F
